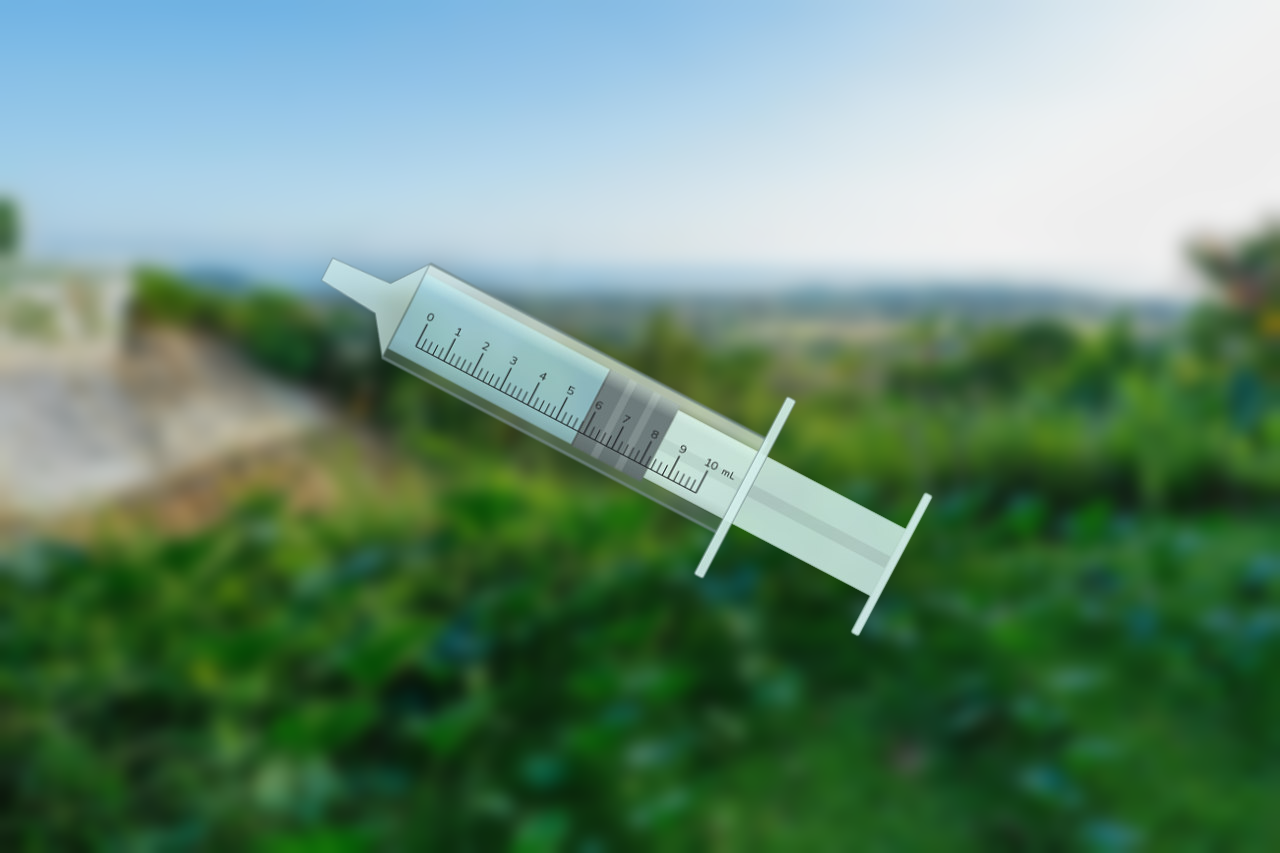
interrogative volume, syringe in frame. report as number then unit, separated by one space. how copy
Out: 5.8 mL
